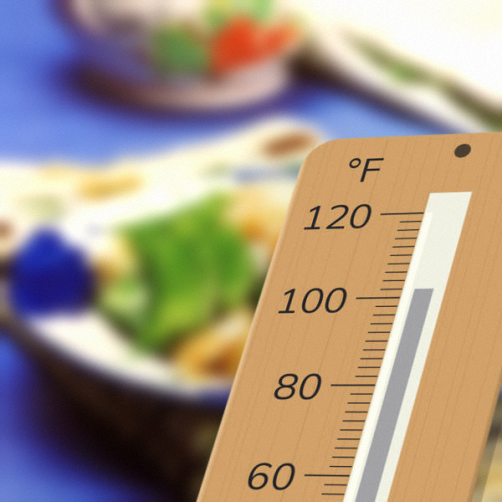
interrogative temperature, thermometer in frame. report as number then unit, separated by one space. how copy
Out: 102 °F
